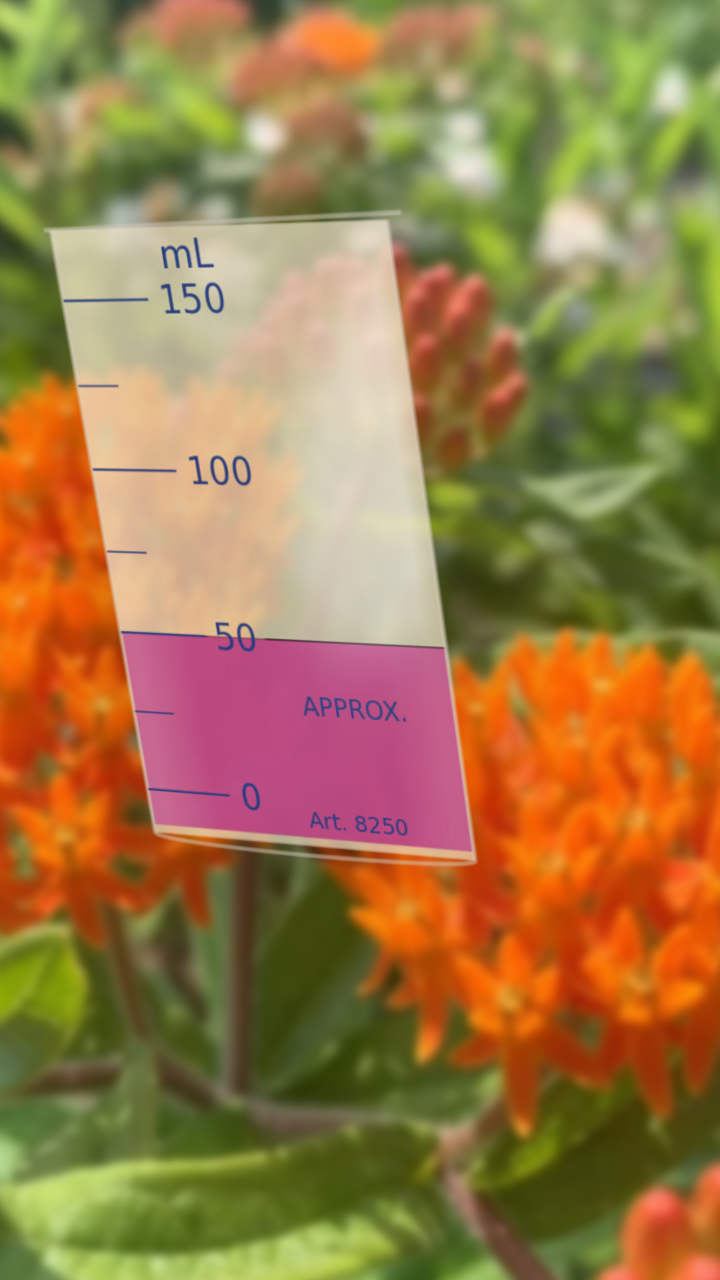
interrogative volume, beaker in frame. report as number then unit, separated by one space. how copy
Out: 50 mL
